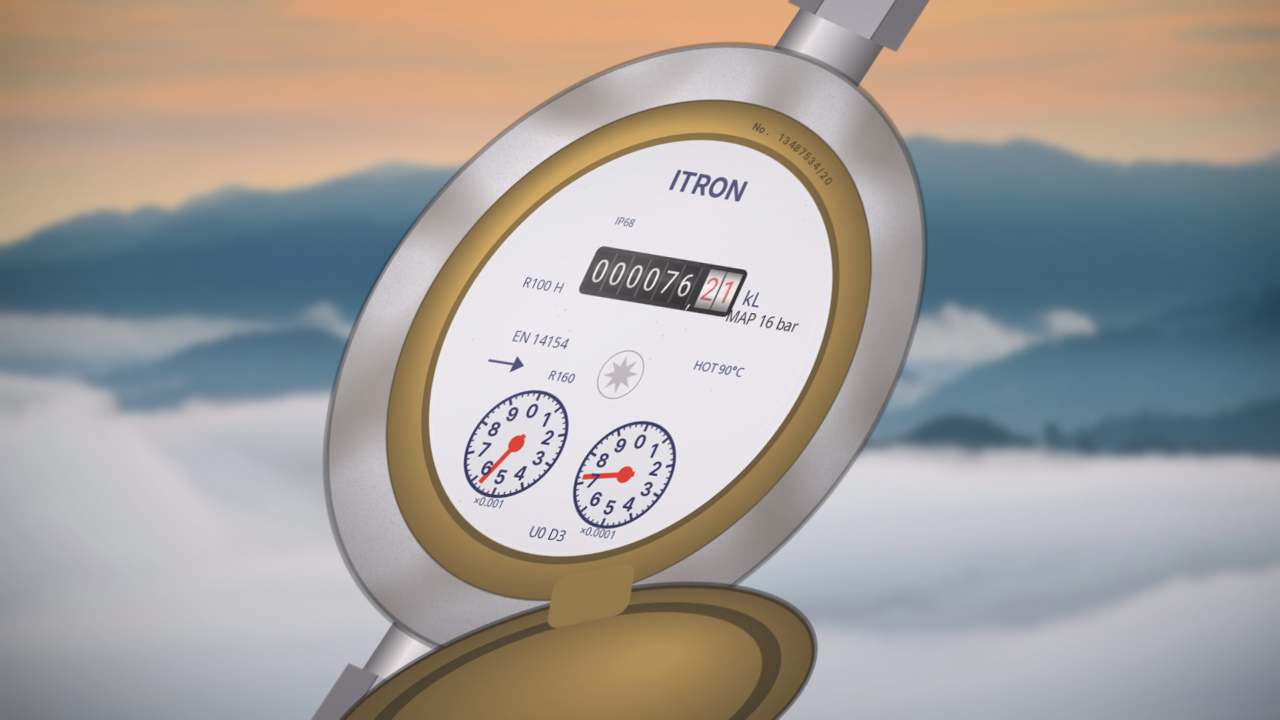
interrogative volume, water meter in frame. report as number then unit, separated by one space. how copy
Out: 76.2157 kL
